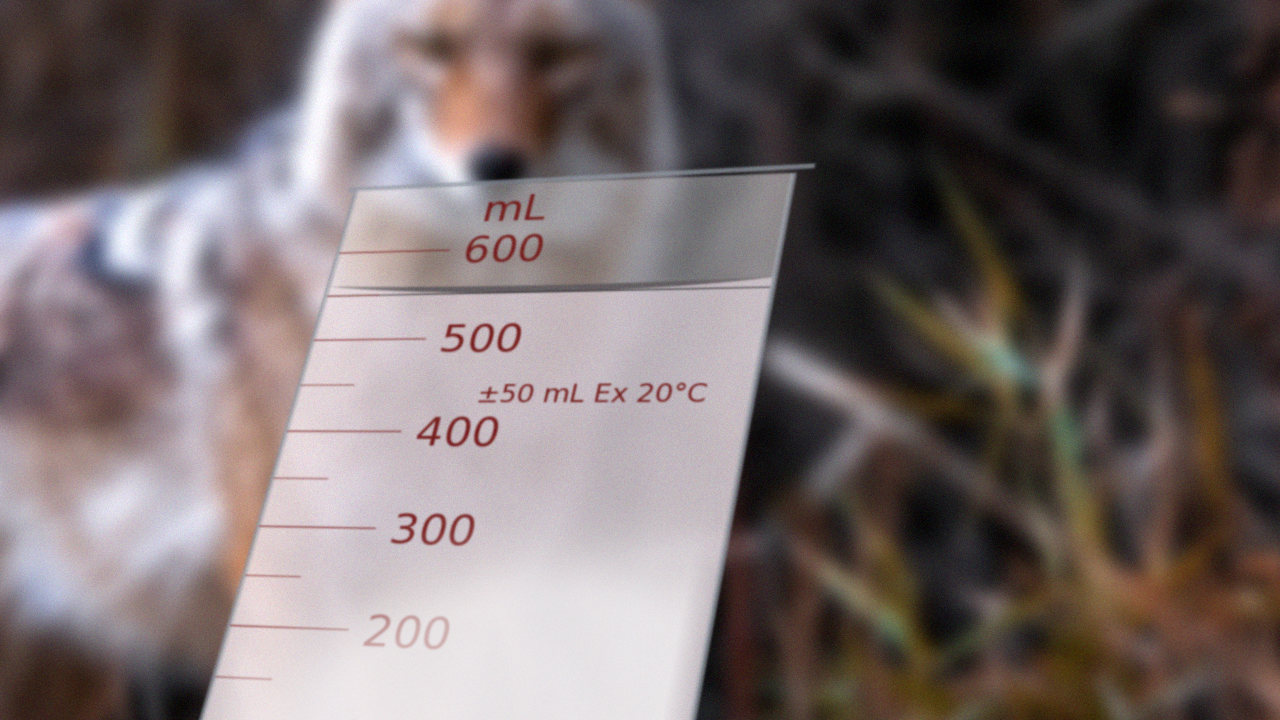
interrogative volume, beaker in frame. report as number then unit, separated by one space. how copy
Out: 550 mL
